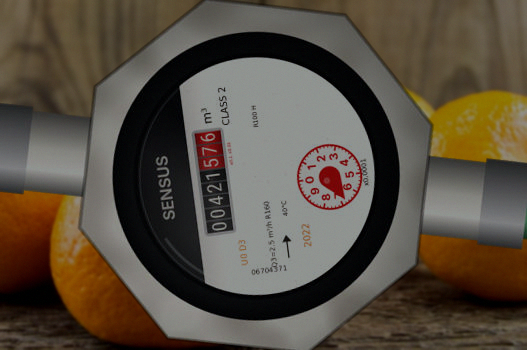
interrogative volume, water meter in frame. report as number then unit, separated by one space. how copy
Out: 421.5766 m³
